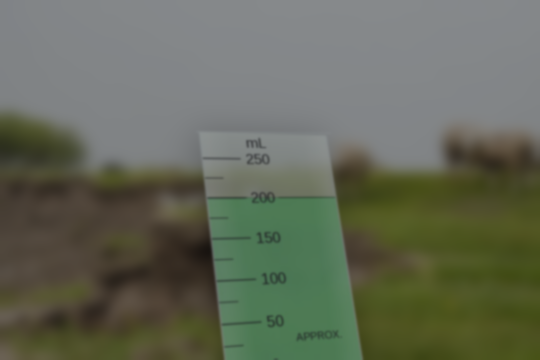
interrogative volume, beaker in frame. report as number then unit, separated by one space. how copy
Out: 200 mL
